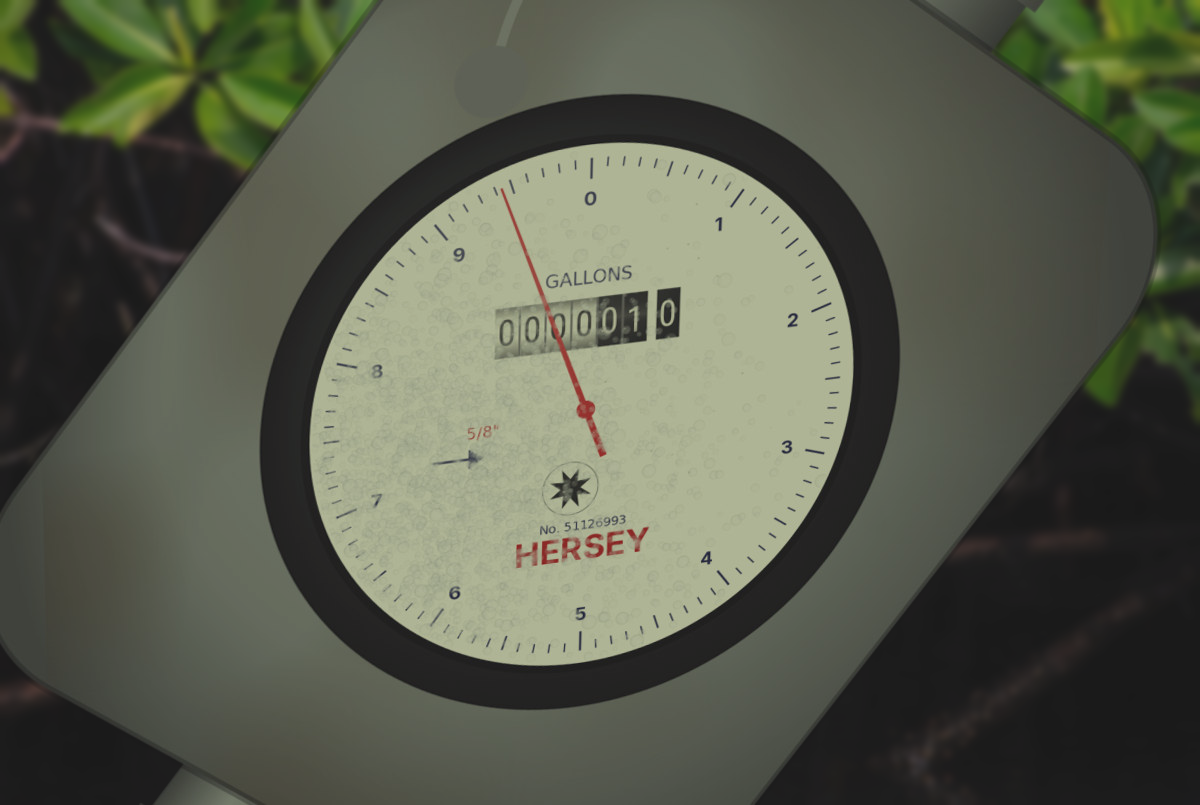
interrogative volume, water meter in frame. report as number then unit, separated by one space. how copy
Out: 9.4 gal
